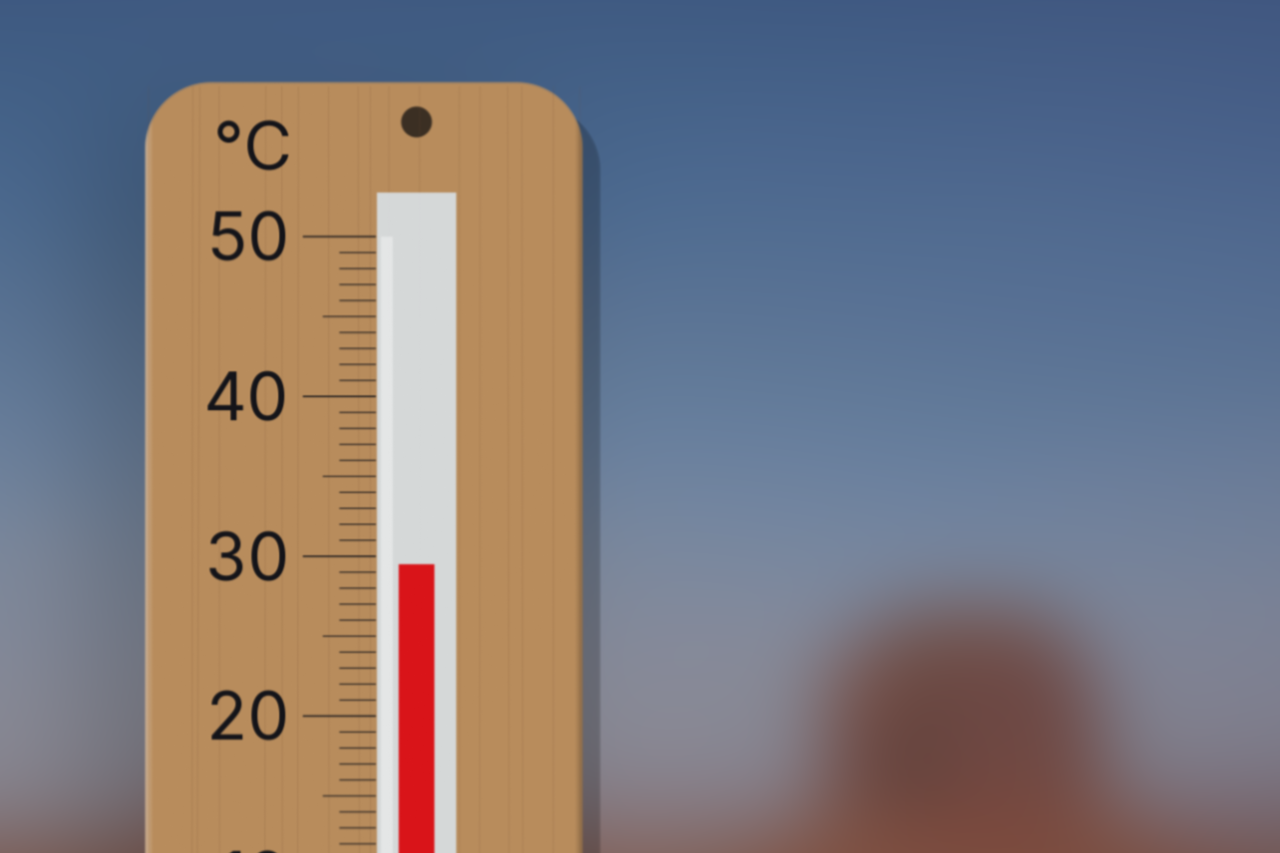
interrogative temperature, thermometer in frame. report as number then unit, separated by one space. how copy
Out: 29.5 °C
